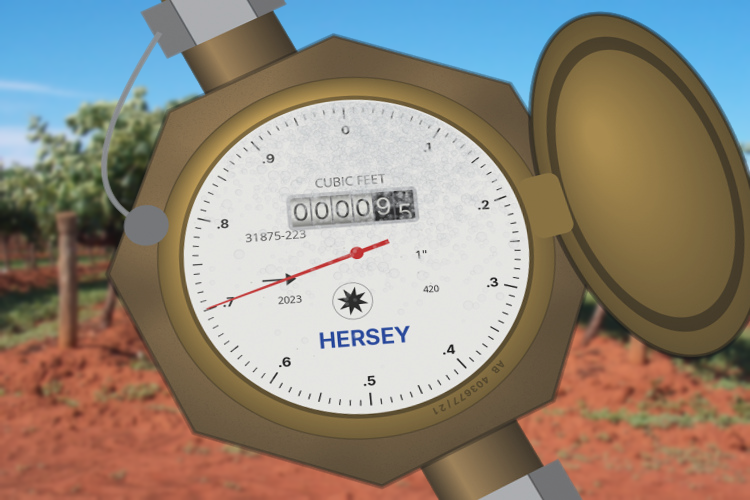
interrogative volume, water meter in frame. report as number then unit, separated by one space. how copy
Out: 94.70 ft³
